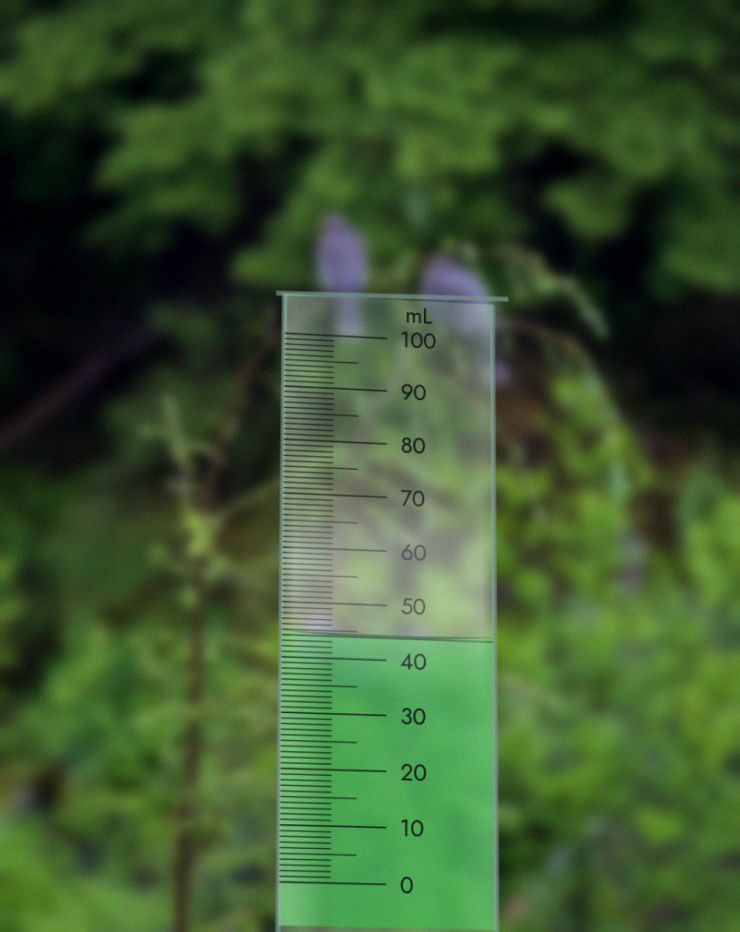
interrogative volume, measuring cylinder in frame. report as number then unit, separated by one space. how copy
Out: 44 mL
